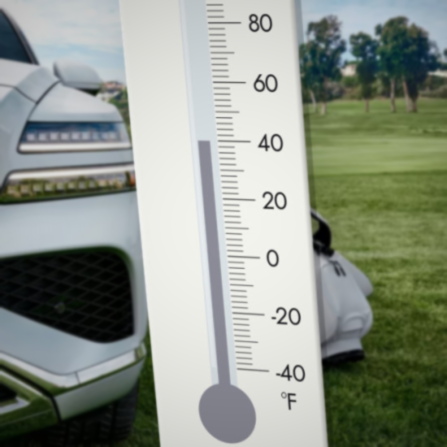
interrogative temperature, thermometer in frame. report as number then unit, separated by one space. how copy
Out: 40 °F
